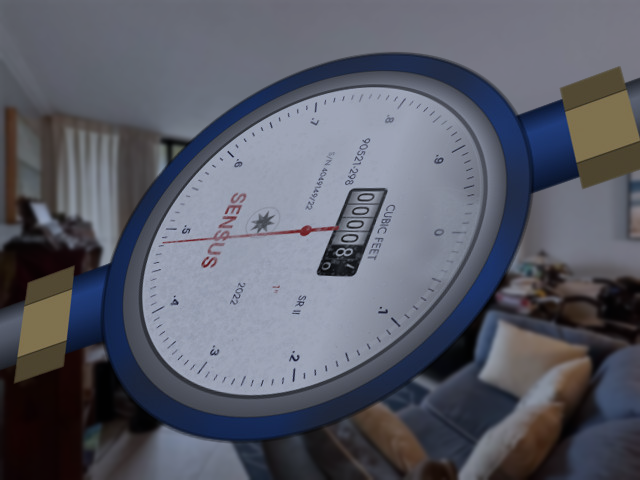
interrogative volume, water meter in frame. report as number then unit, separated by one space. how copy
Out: 87.48 ft³
